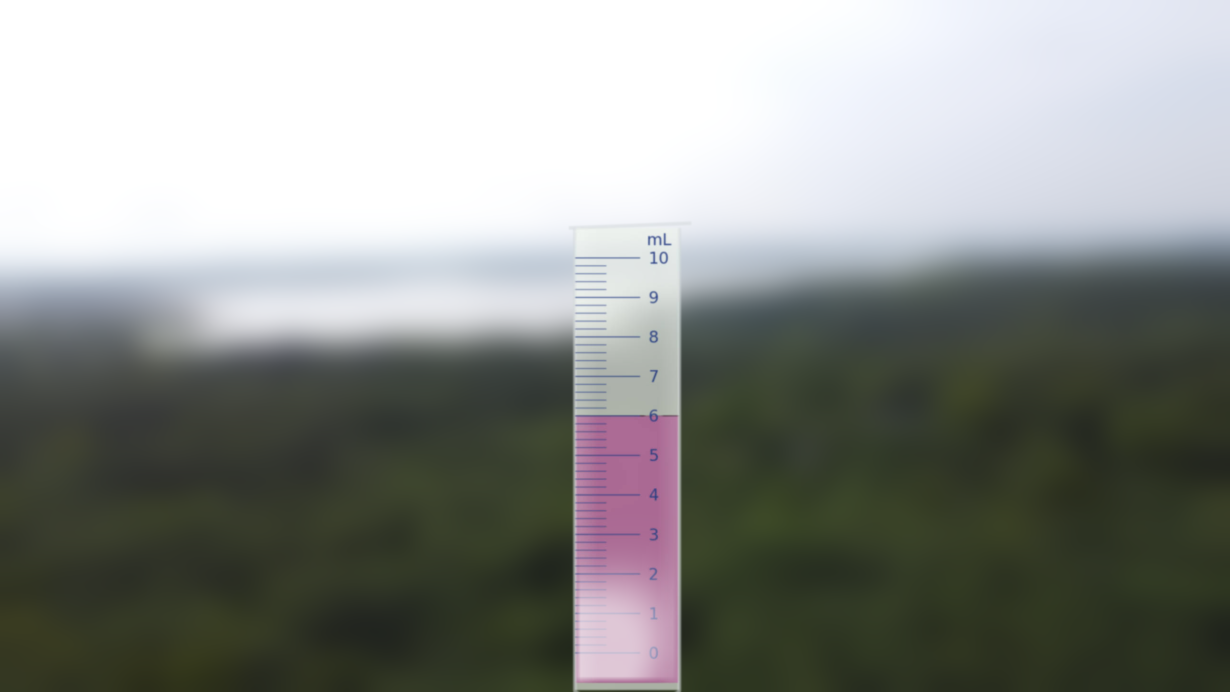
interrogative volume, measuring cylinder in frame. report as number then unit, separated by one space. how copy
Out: 6 mL
